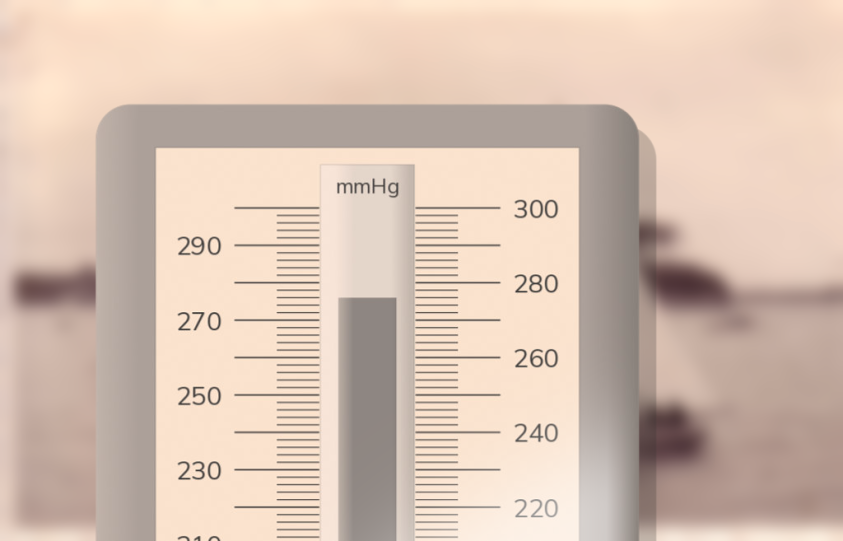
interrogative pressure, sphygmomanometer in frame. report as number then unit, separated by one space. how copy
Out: 276 mmHg
